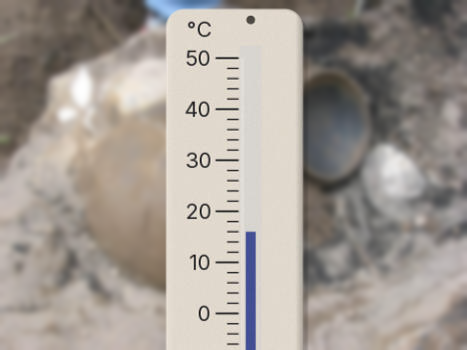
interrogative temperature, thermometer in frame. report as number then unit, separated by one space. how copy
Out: 16 °C
